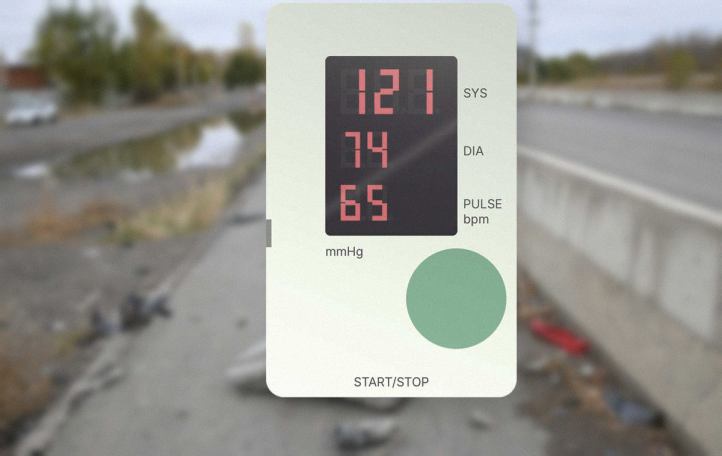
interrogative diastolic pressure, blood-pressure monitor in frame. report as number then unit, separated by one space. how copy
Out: 74 mmHg
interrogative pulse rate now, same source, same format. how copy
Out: 65 bpm
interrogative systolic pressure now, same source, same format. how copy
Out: 121 mmHg
